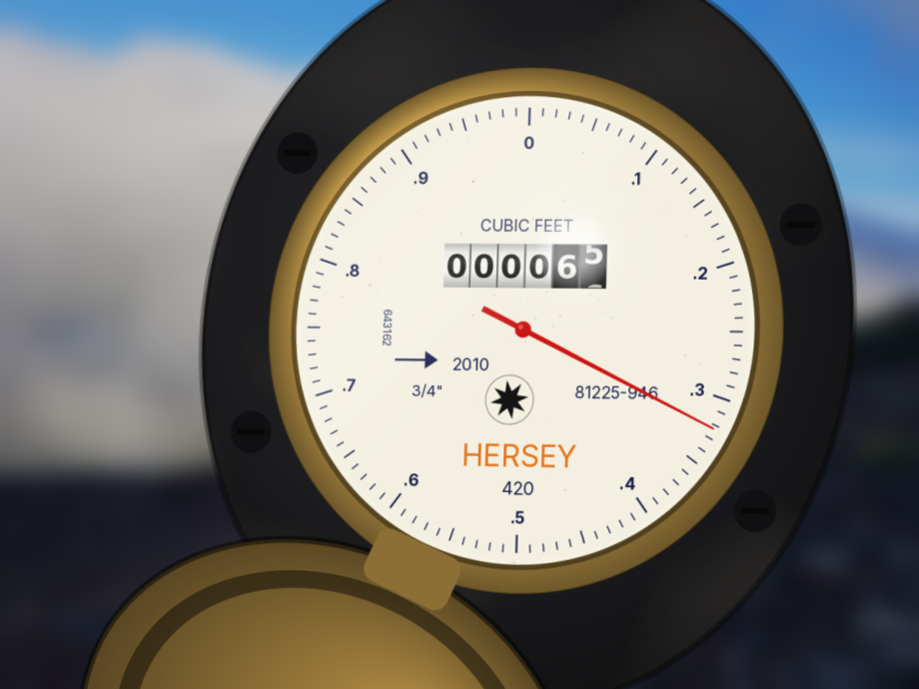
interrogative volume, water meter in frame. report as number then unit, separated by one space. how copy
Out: 65.32 ft³
